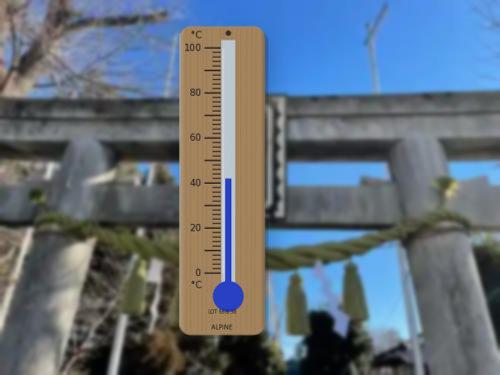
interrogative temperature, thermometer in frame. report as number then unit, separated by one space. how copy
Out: 42 °C
